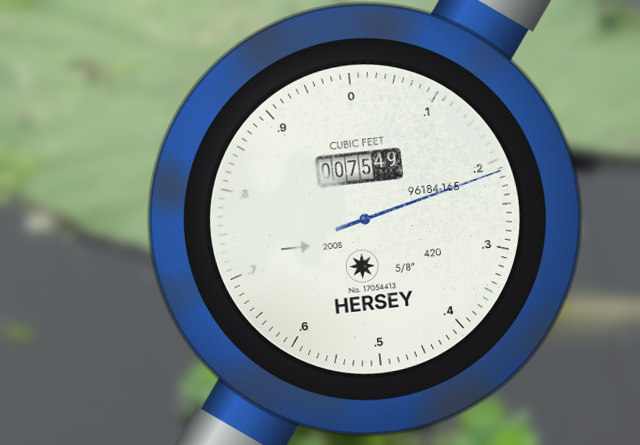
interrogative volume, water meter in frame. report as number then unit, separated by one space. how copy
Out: 7549.21 ft³
